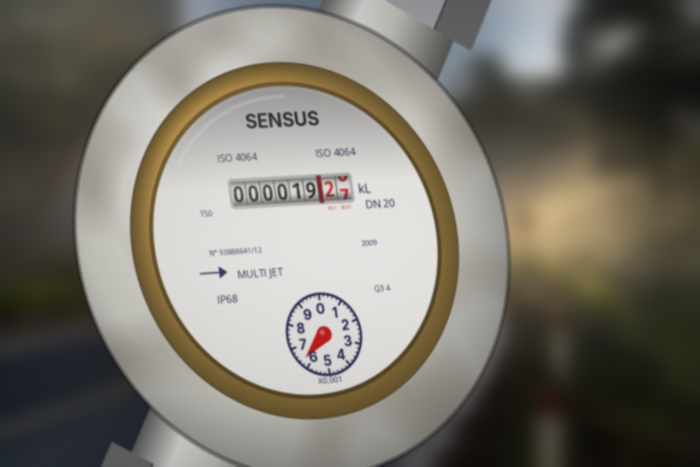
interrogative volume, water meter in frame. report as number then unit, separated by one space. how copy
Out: 19.266 kL
